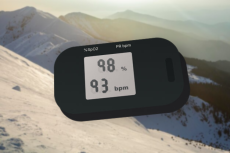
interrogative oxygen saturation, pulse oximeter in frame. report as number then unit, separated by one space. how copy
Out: 98 %
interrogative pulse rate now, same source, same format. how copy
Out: 93 bpm
